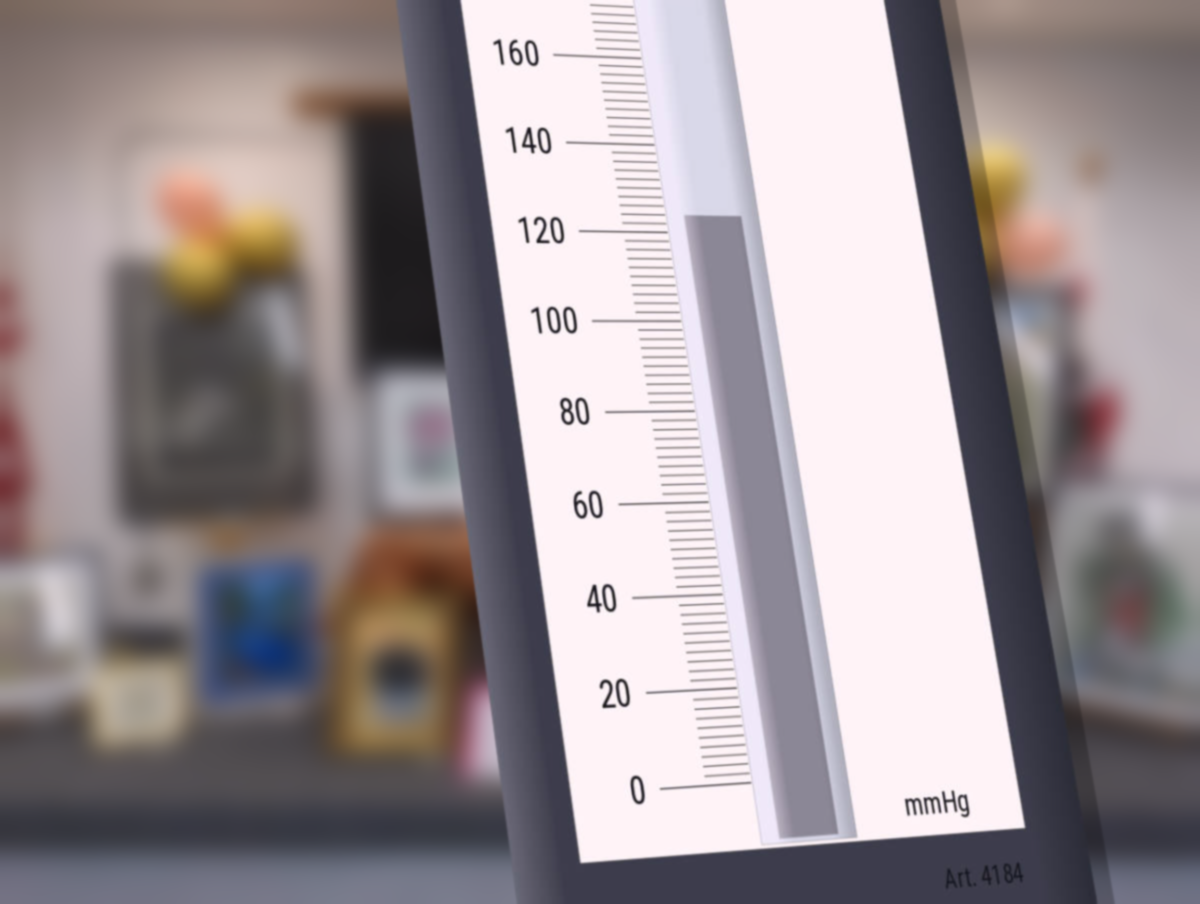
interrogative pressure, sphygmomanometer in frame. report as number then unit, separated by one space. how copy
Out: 124 mmHg
